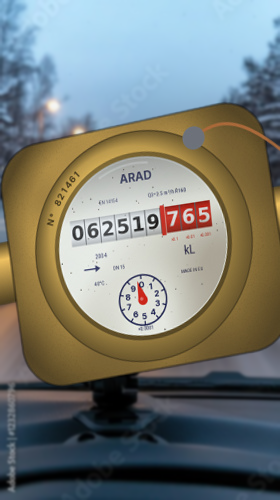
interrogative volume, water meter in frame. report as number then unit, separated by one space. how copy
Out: 62519.7649 kL
